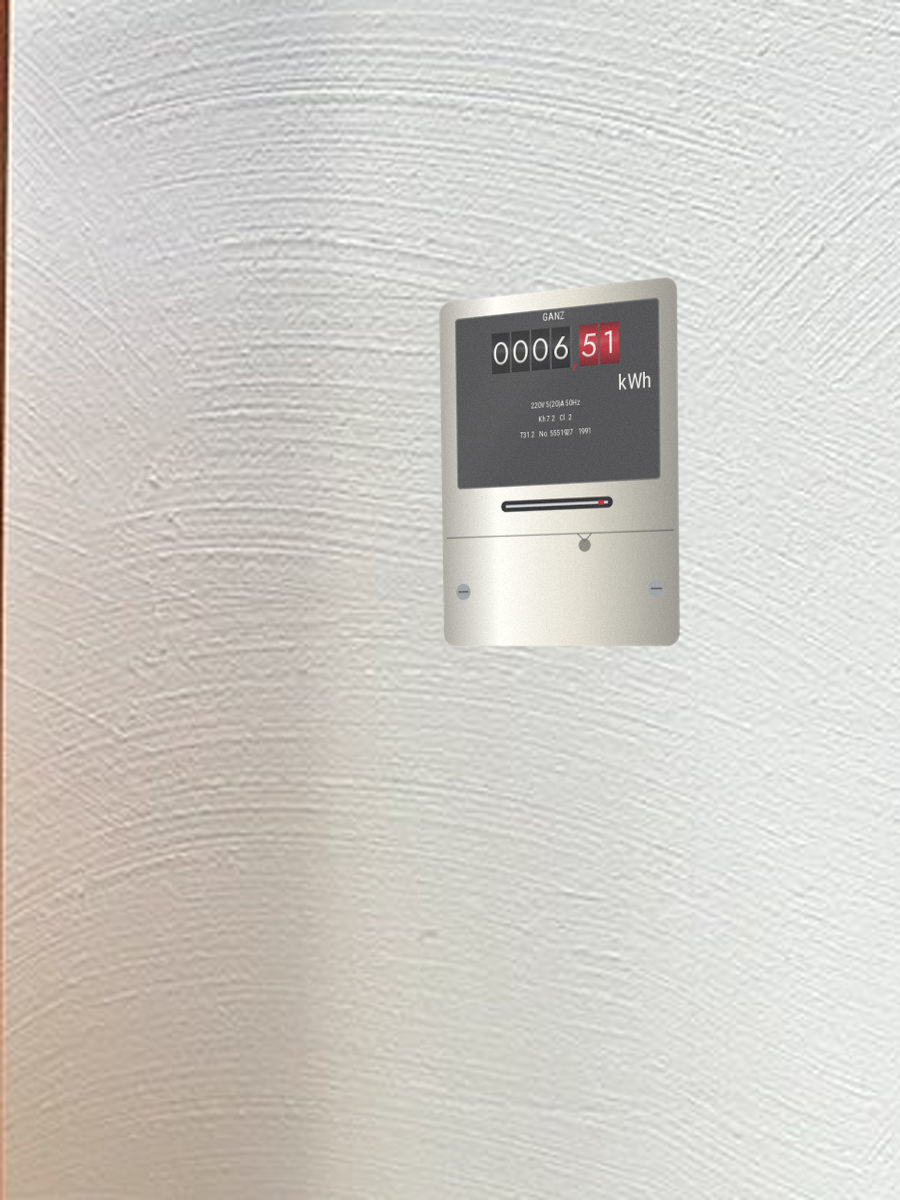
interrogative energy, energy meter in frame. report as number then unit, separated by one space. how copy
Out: 6.51 kWh
